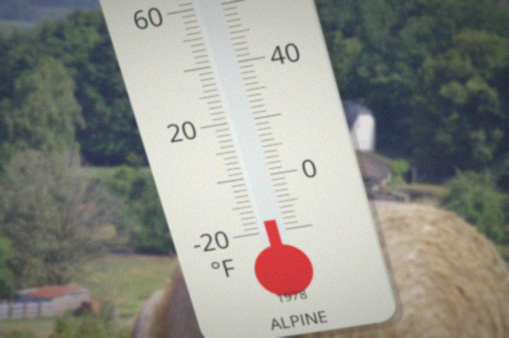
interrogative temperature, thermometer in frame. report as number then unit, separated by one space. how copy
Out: -16 °F
